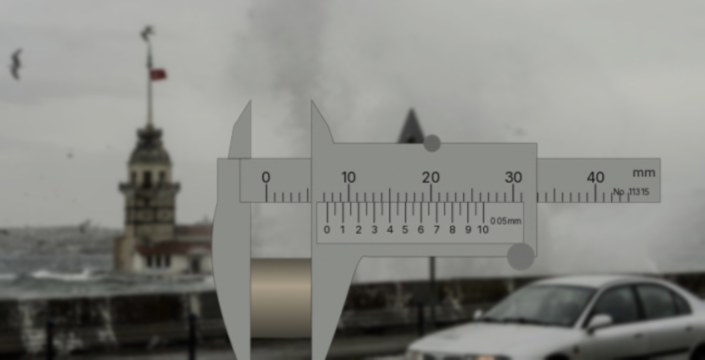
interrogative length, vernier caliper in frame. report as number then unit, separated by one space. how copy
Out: 7.4 mm
